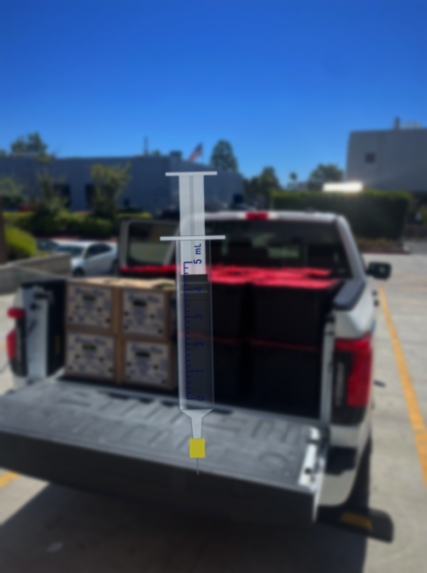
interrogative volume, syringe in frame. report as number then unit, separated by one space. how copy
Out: 3.6 mL
